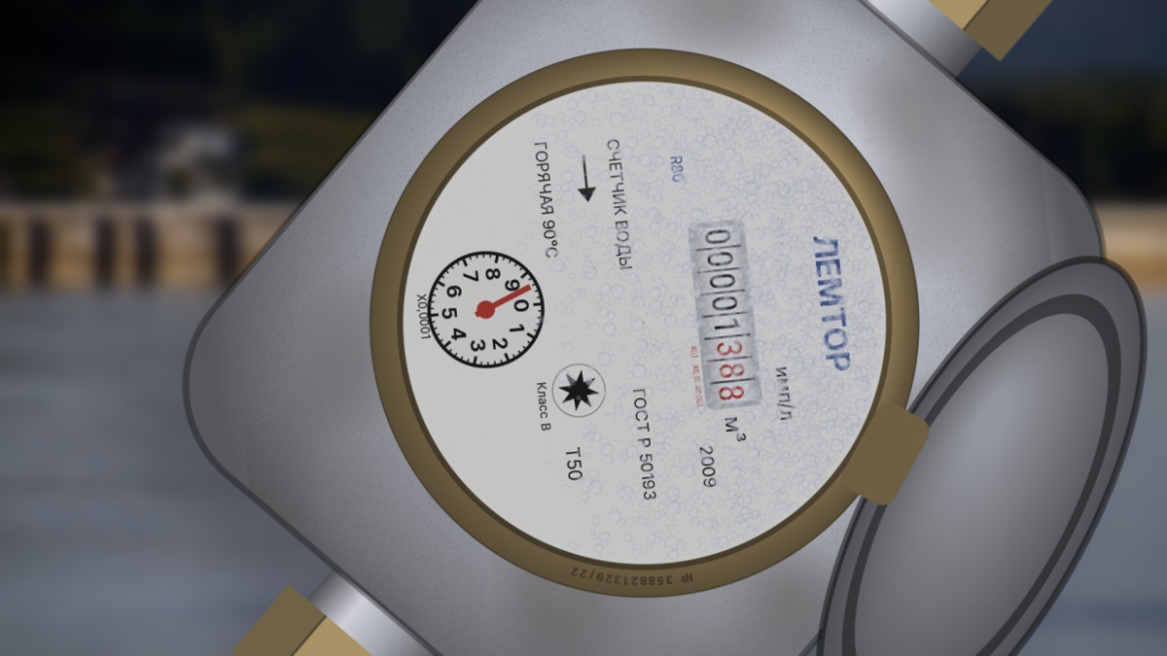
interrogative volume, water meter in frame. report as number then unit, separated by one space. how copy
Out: 1.3879 m³
